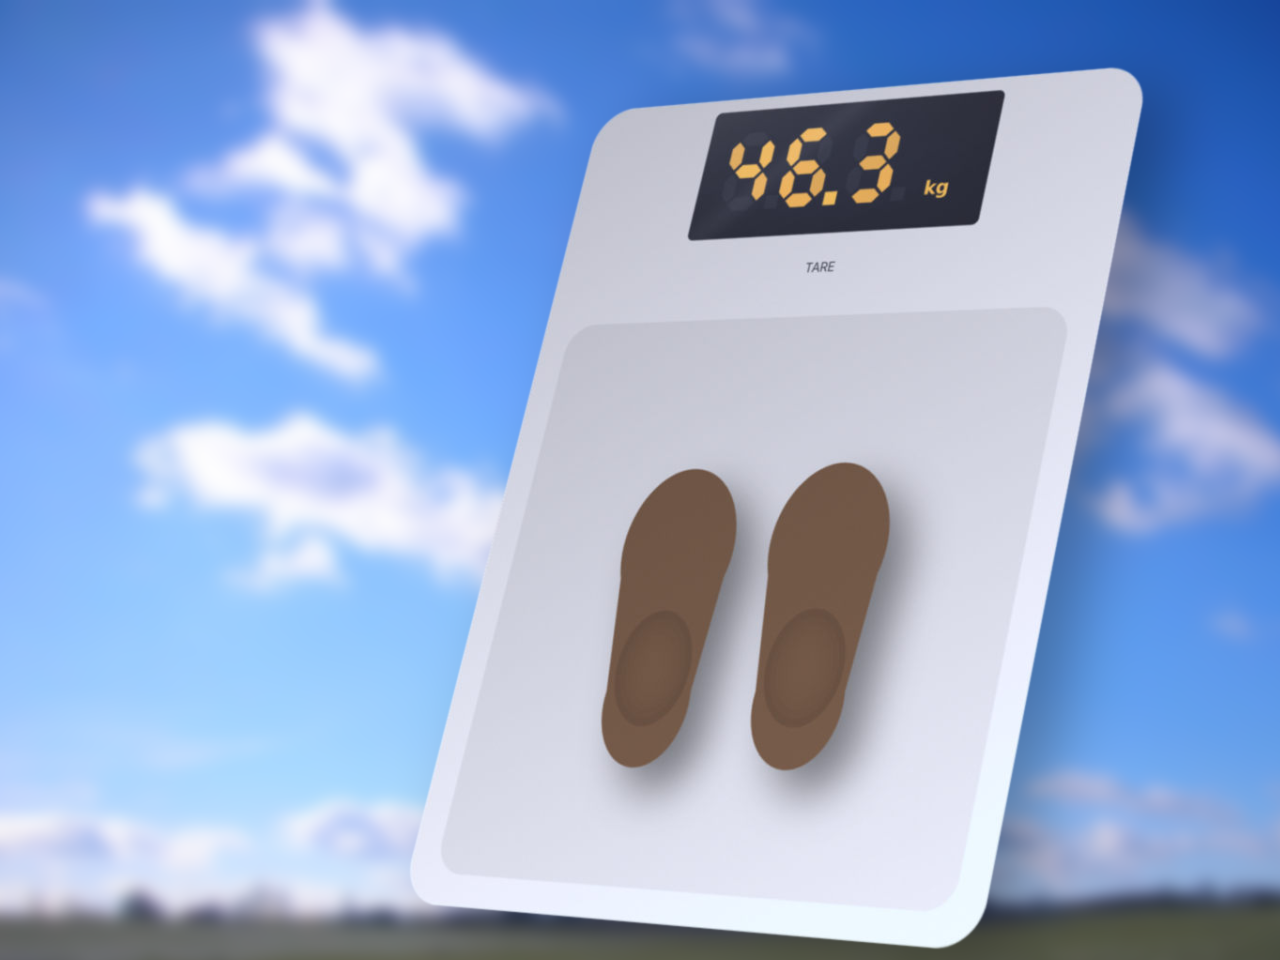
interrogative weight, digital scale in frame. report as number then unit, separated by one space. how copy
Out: 46.3 kg
